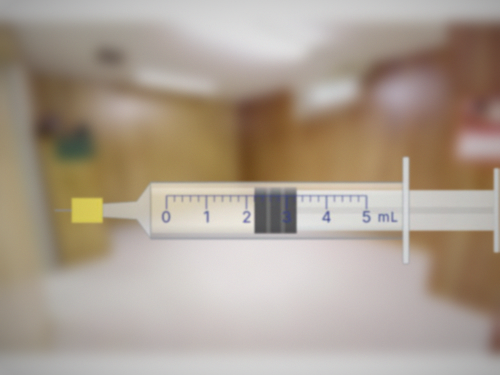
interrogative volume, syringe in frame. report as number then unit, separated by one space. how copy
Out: 2.2 mL
